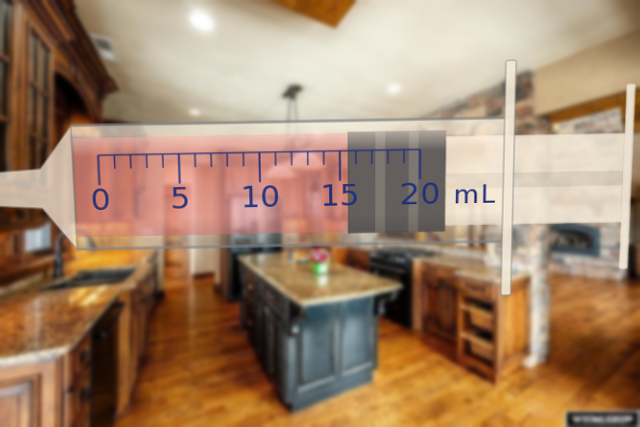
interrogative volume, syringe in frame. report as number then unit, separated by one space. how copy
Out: 15.5 mL
